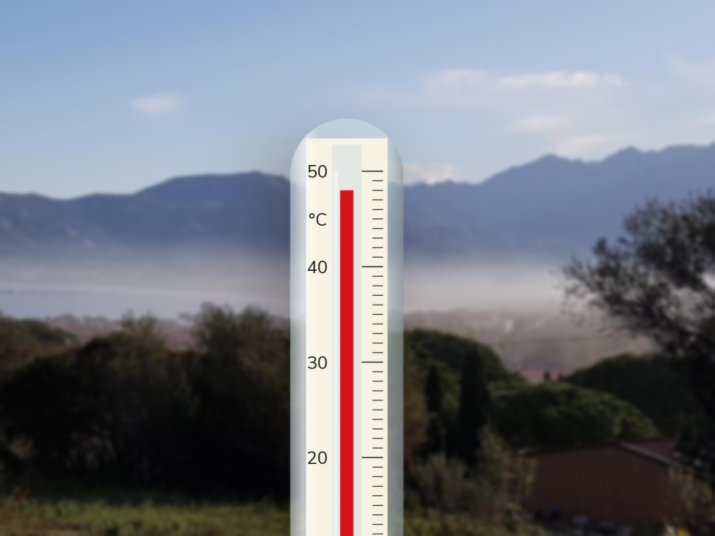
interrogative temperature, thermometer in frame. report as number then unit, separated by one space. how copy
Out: 48 °C
